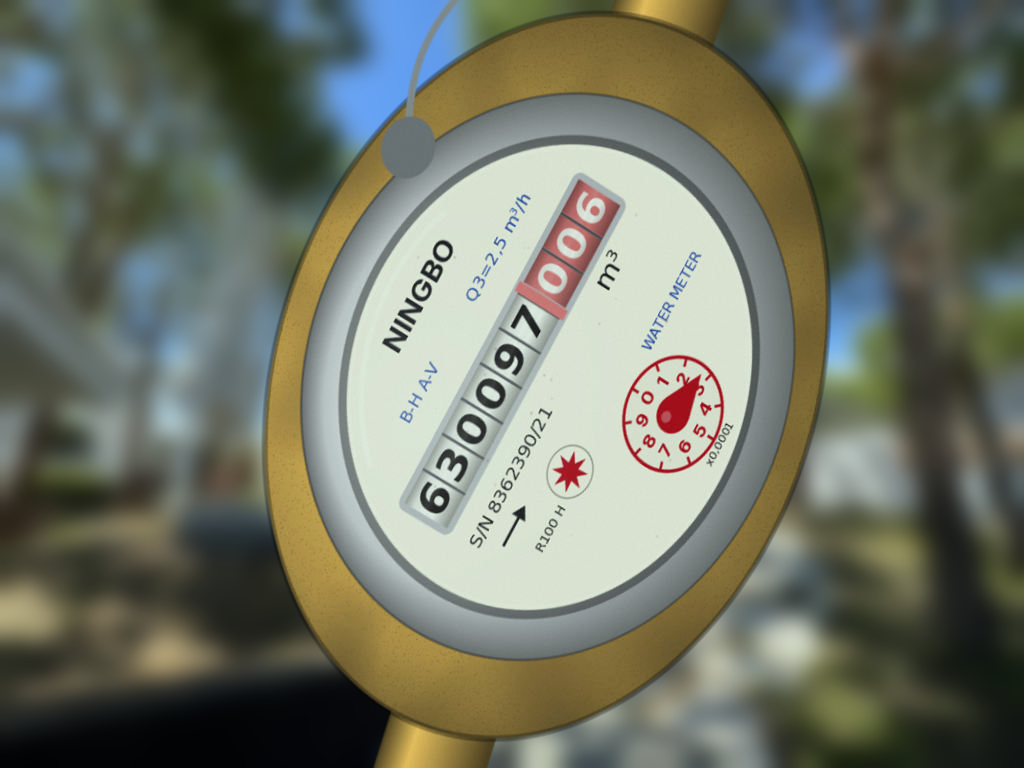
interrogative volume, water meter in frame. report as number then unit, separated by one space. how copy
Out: 630097.0062 m³
